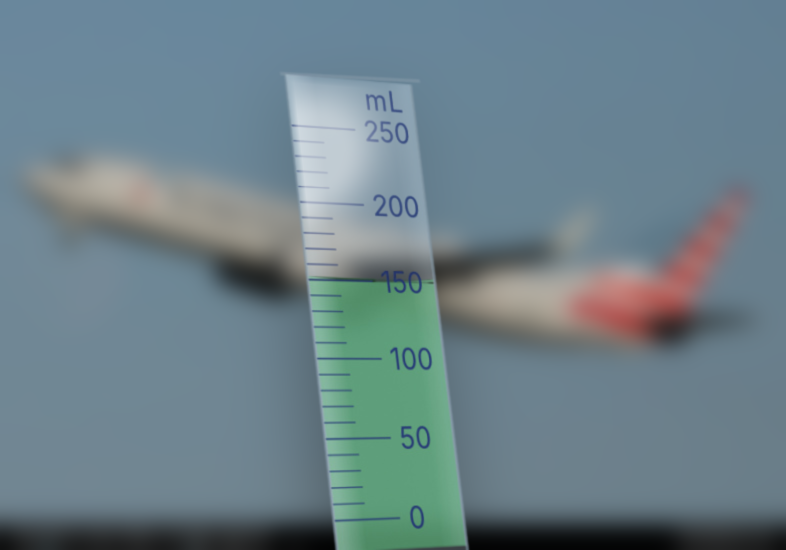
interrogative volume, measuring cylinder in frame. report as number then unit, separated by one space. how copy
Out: 150 mL
